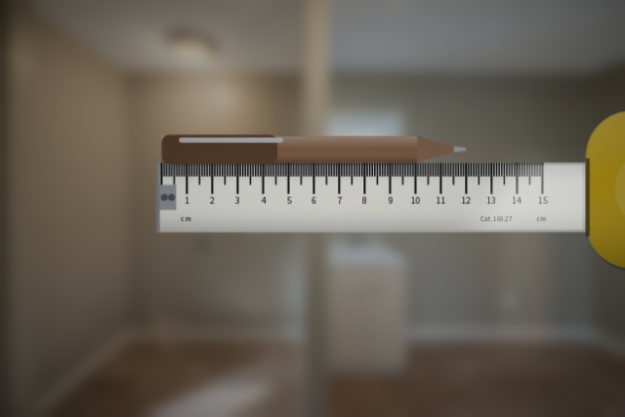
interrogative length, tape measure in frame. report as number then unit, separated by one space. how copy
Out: 12 cm
